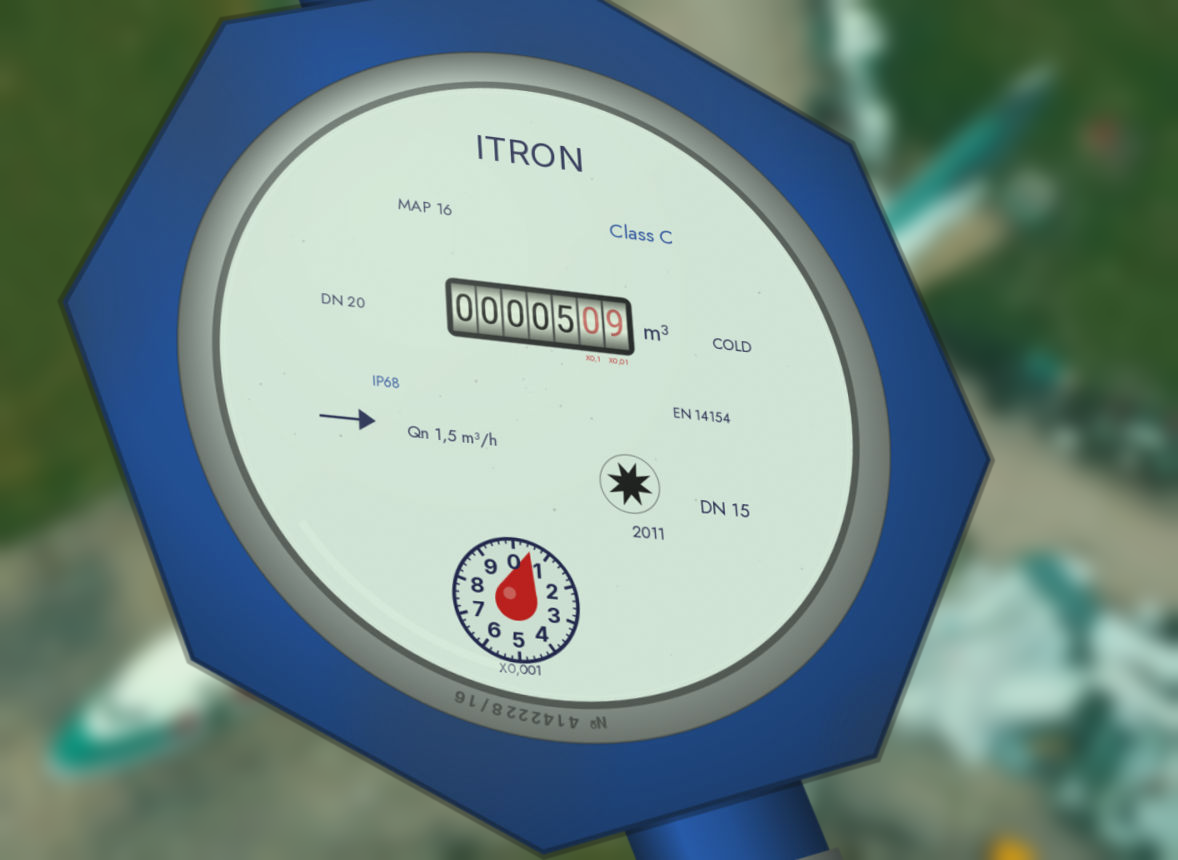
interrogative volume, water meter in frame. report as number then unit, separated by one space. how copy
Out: 5.090 m³
